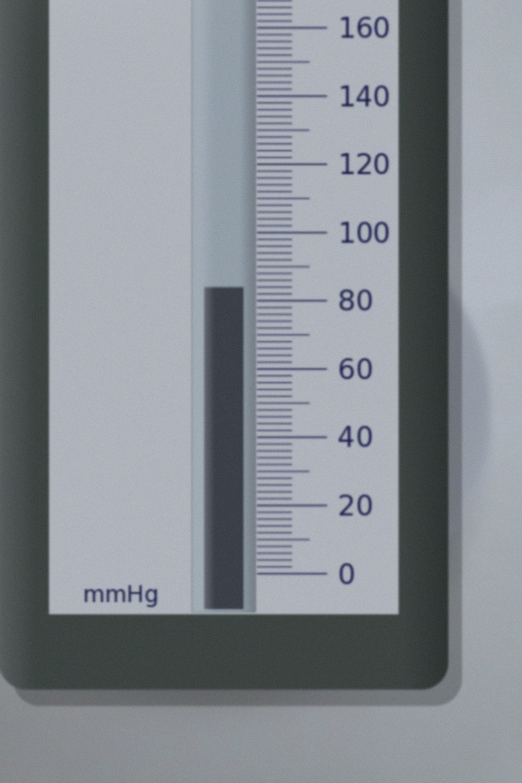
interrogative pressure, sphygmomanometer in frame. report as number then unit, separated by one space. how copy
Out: 84 mmHg
